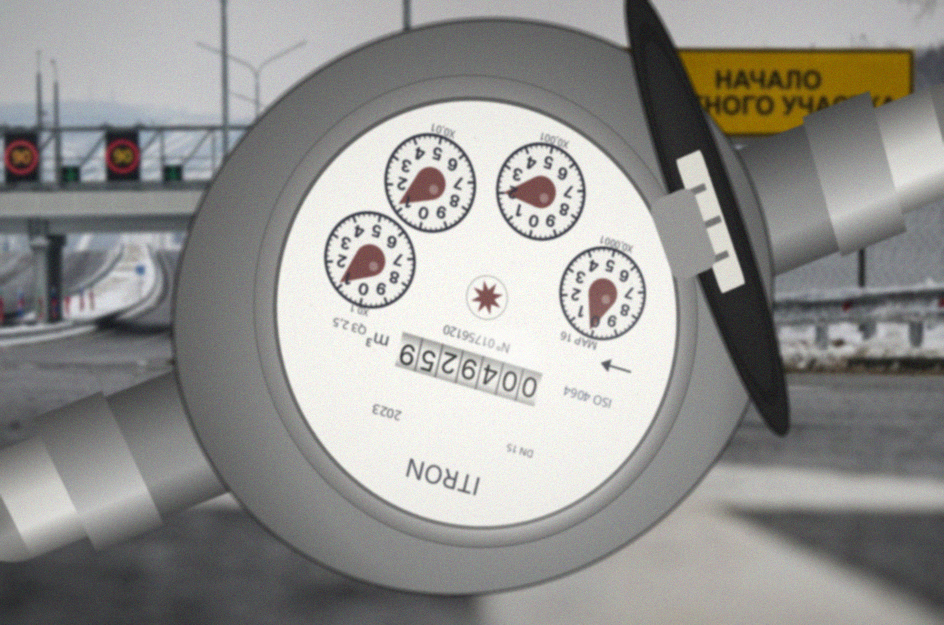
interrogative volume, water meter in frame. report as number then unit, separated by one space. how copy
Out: 49259.1120 m³
